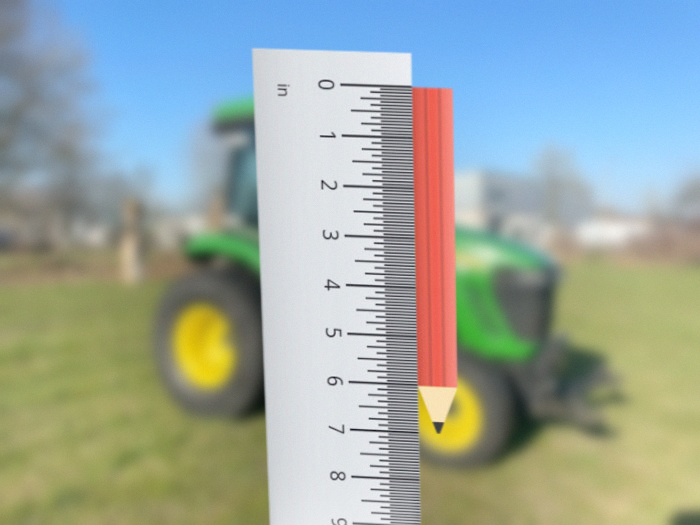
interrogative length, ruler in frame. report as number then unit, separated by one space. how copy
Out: 7 in
